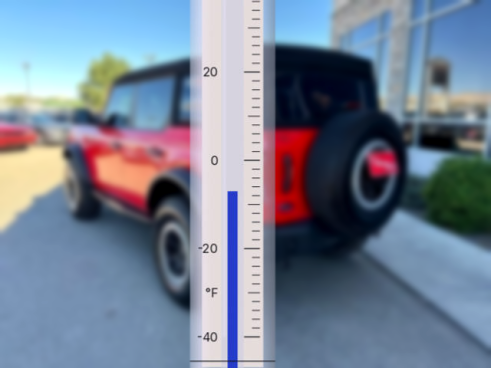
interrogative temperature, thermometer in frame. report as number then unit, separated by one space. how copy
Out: -7 °F
